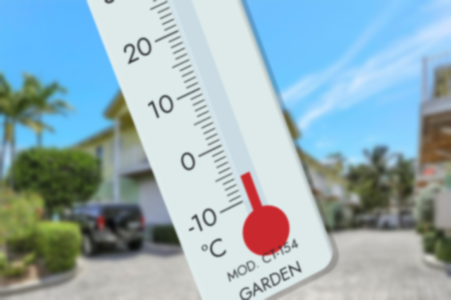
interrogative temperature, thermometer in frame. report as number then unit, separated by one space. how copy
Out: -6 °C
